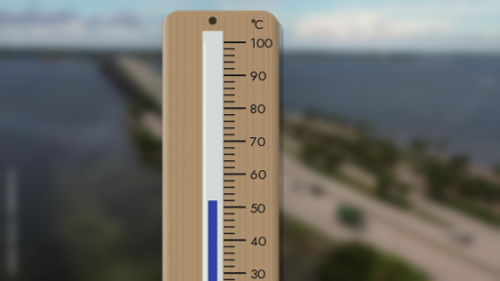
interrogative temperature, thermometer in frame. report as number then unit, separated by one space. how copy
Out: 52 °C
